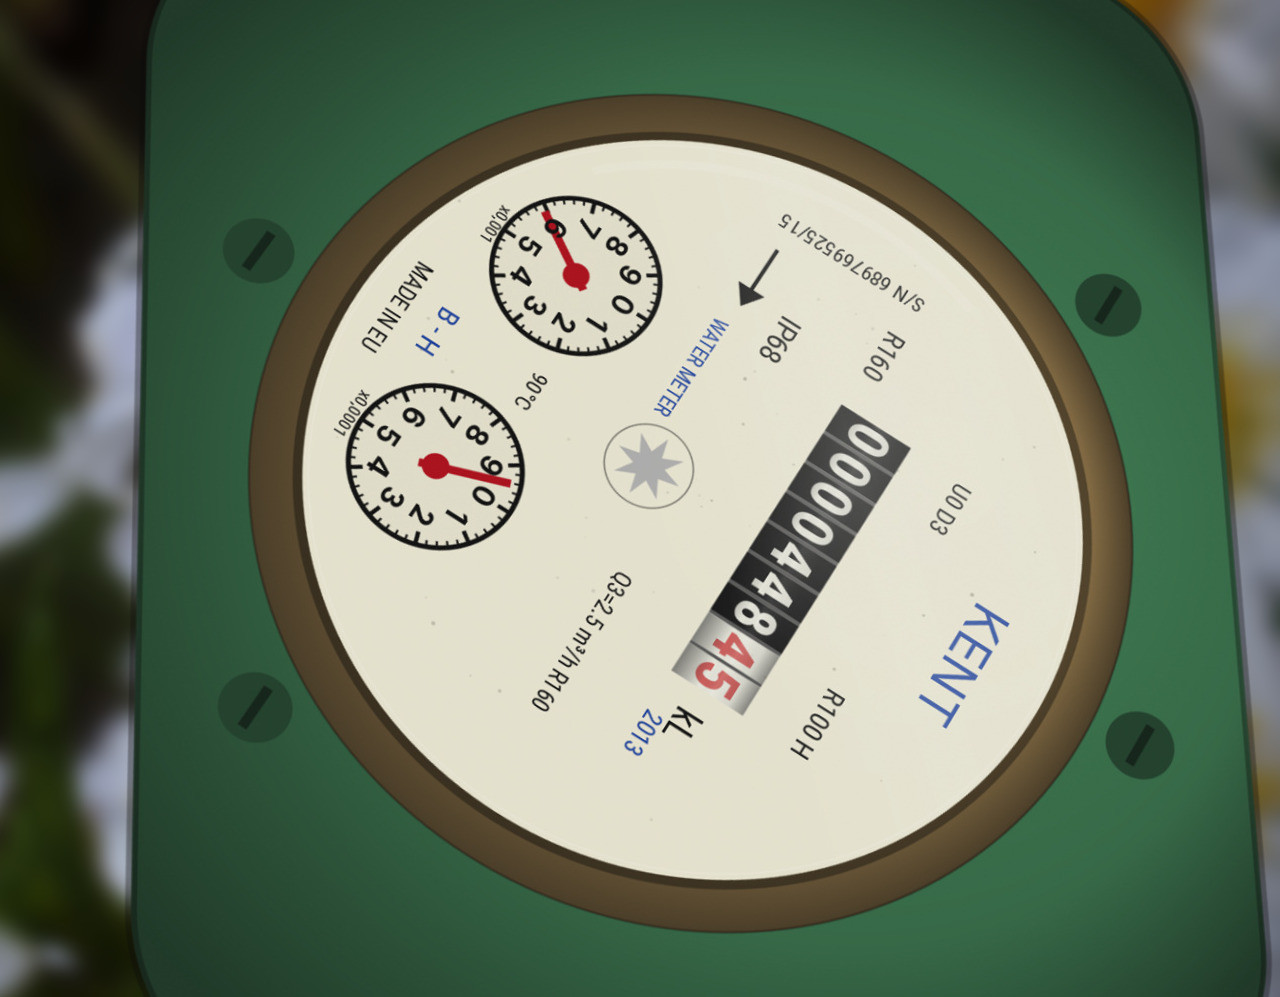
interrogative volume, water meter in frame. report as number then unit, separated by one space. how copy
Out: 448.4559 kL
